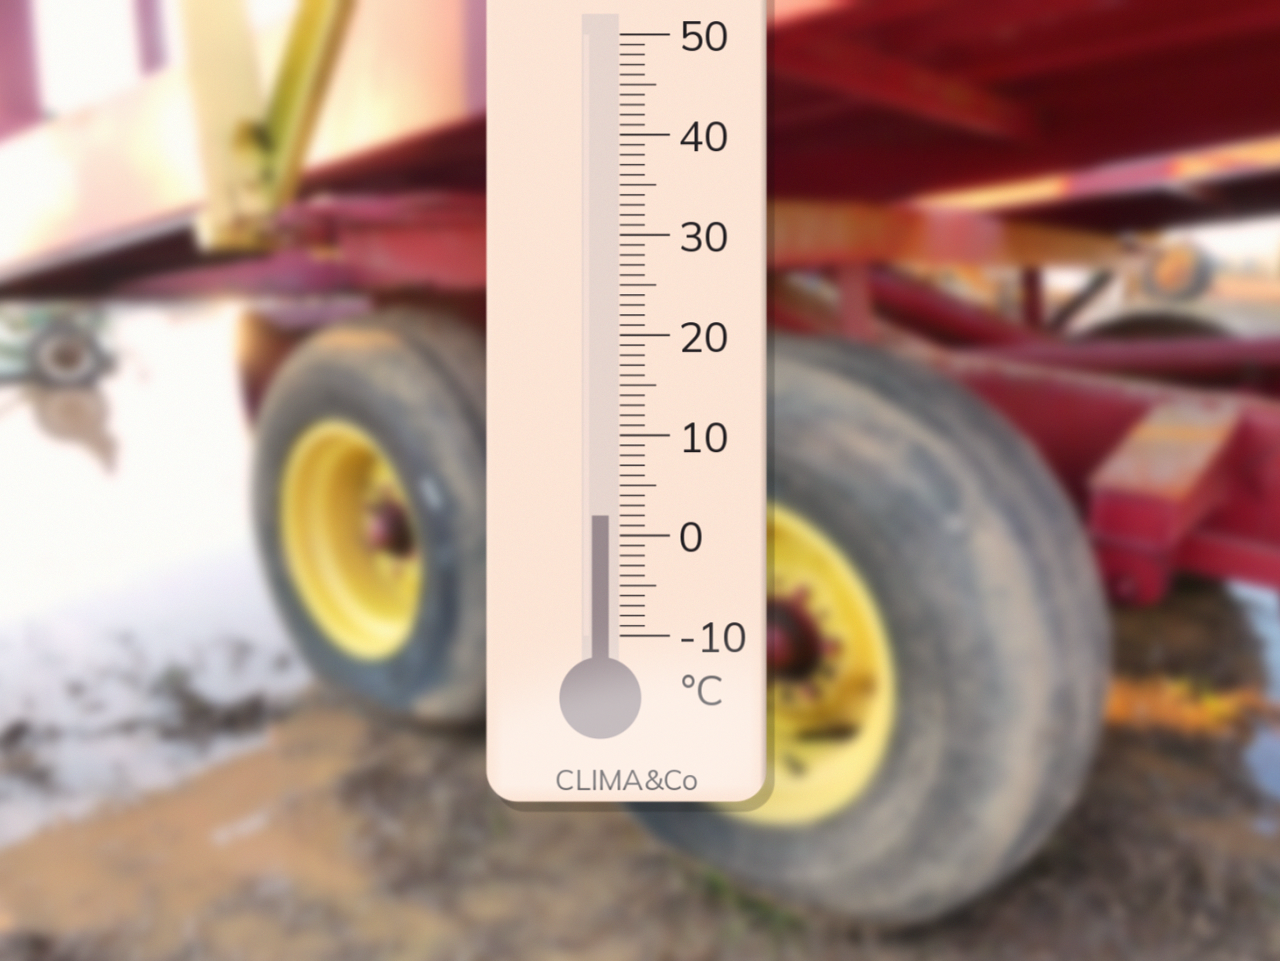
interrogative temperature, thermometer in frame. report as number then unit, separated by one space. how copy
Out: 2 °C
